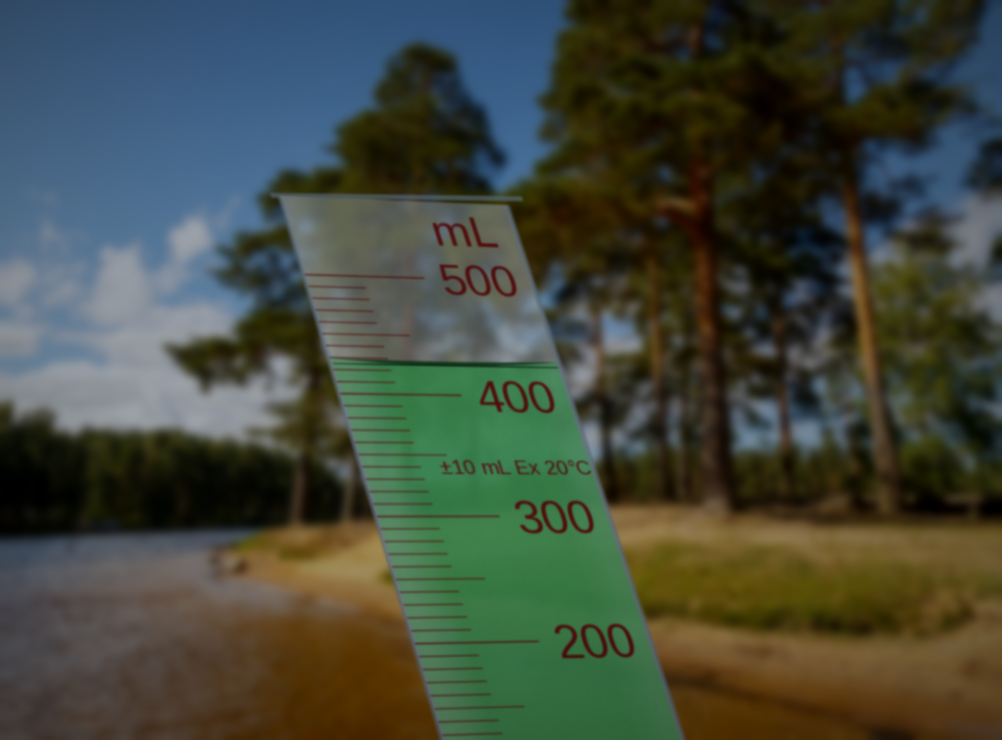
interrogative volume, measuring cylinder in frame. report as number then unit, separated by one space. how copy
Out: 425 mL
